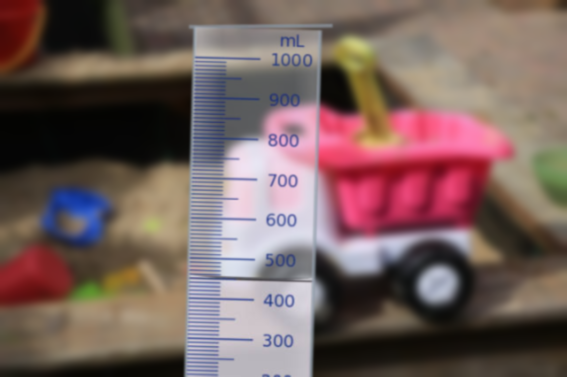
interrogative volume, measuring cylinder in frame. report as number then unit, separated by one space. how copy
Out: 450 mL
